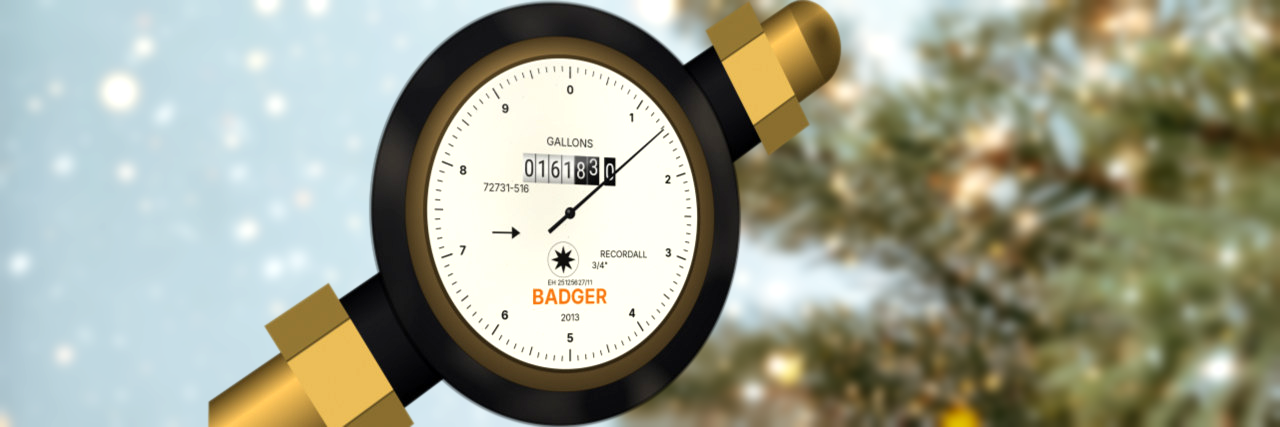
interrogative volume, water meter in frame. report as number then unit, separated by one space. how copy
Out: 161831.4 gal
